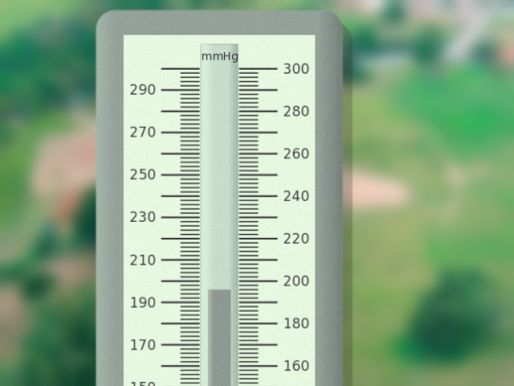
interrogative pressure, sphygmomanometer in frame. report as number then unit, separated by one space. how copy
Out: 196 mmHg
